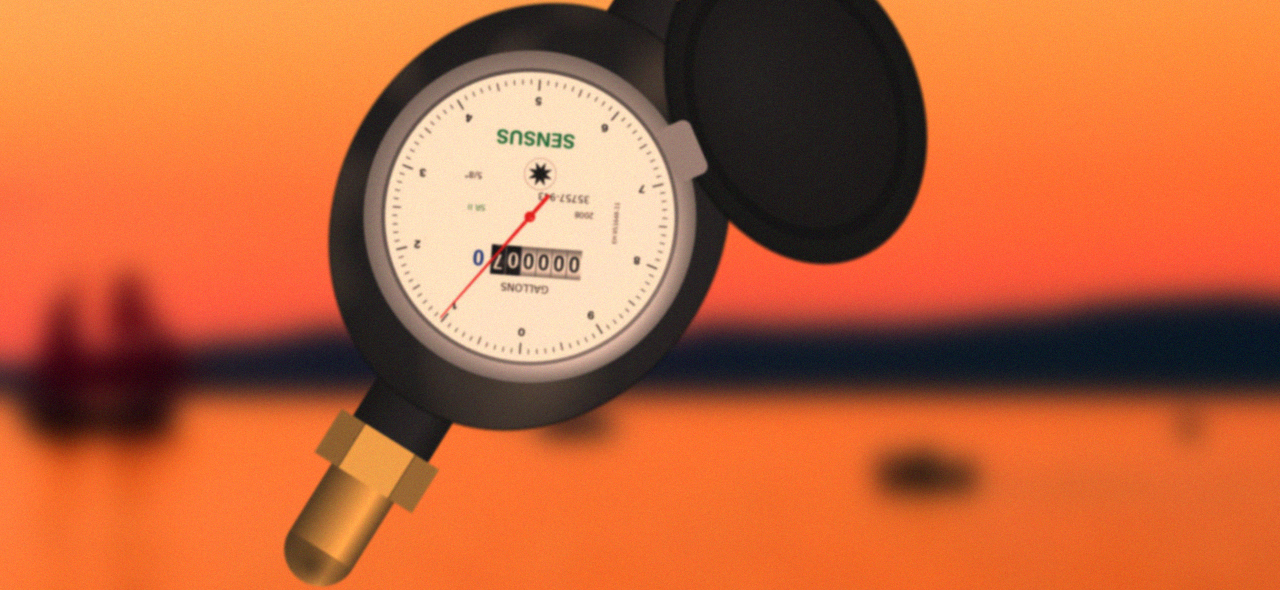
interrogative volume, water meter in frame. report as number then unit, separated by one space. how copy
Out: 71.0 gal
